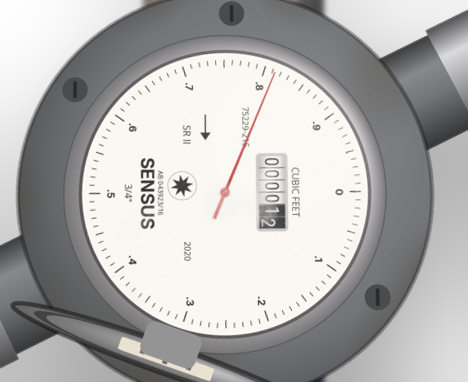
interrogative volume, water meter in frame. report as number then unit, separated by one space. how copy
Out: 11.81 ft³
